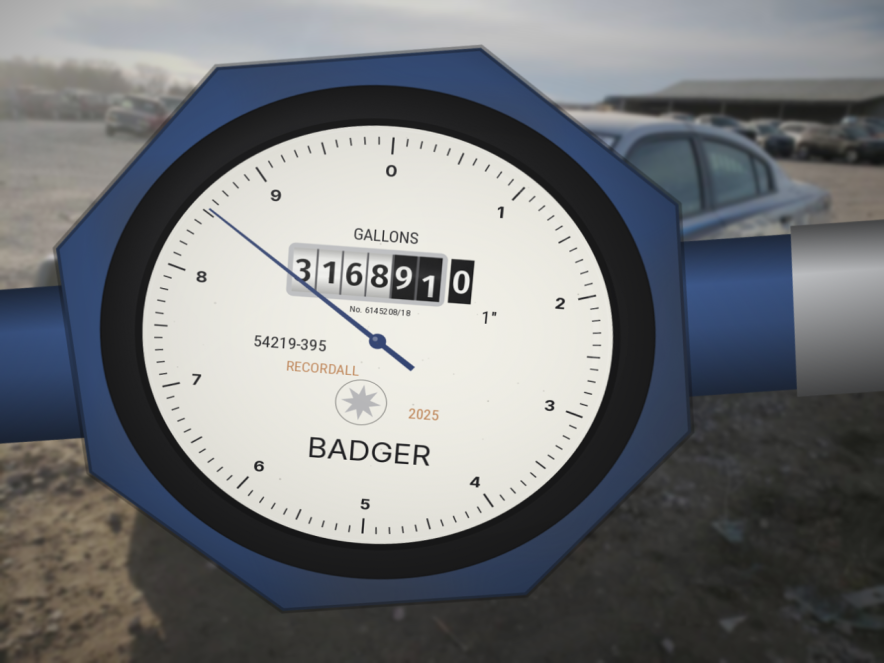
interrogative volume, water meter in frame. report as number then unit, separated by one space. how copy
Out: 3168908.5 gal
